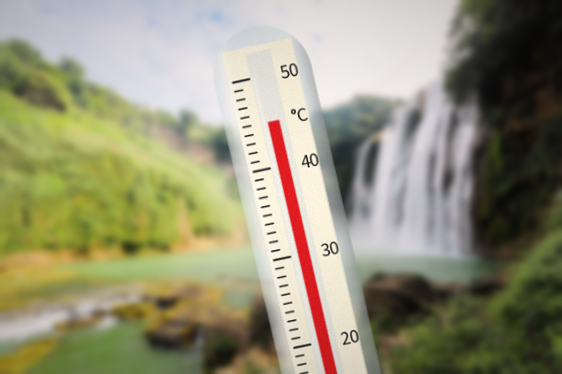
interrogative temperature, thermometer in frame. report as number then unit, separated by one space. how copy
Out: 45 °C
